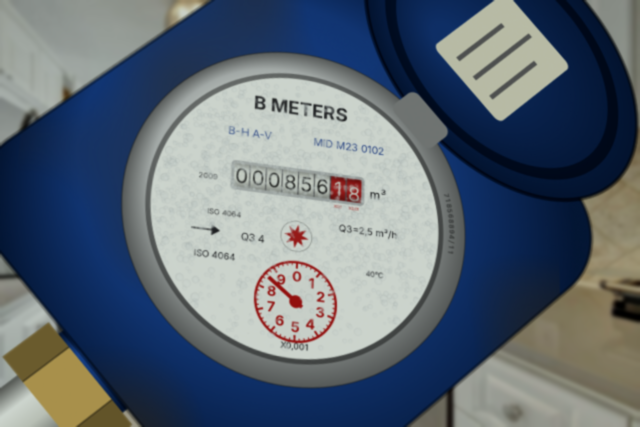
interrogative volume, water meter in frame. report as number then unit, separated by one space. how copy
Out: 856.178 m³
